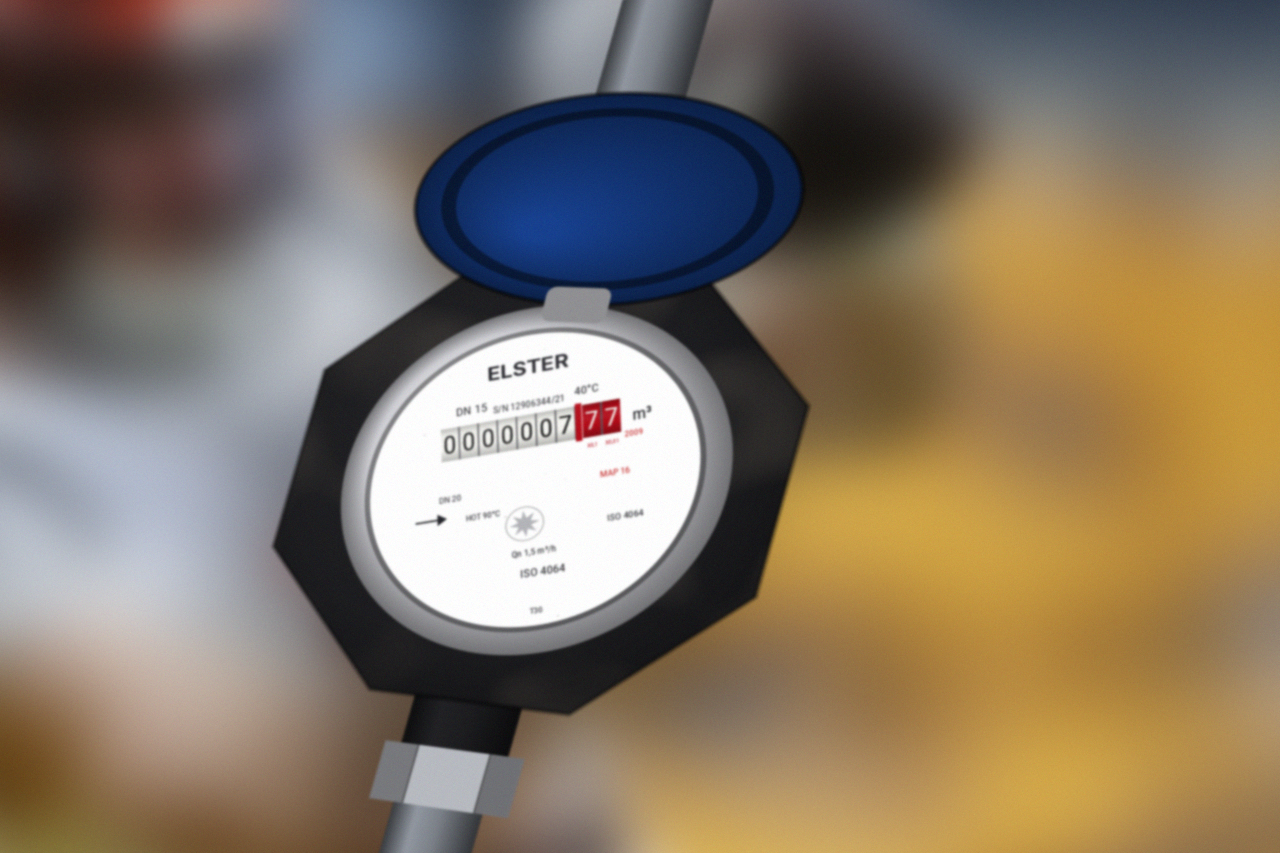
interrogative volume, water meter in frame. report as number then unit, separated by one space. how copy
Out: 7.77 m³
